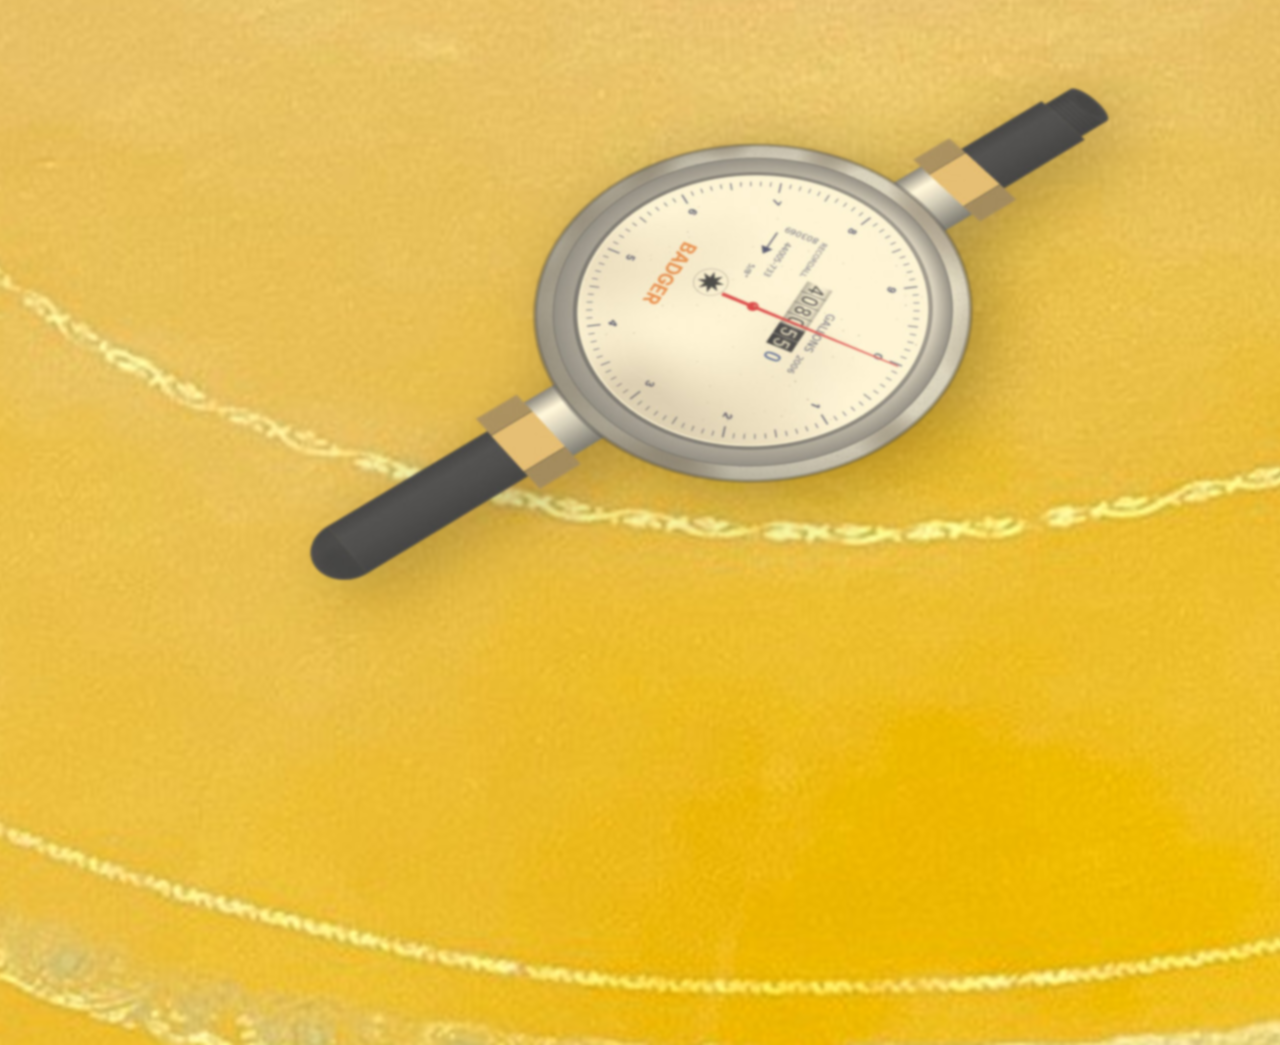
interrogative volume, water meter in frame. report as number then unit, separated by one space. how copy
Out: 4080550.0 gal
